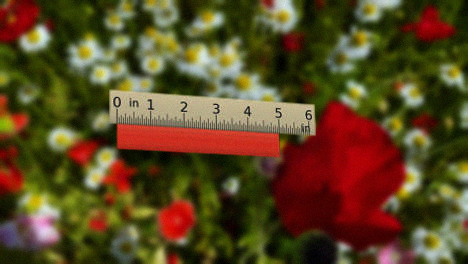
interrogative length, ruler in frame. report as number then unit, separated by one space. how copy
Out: 5 in
